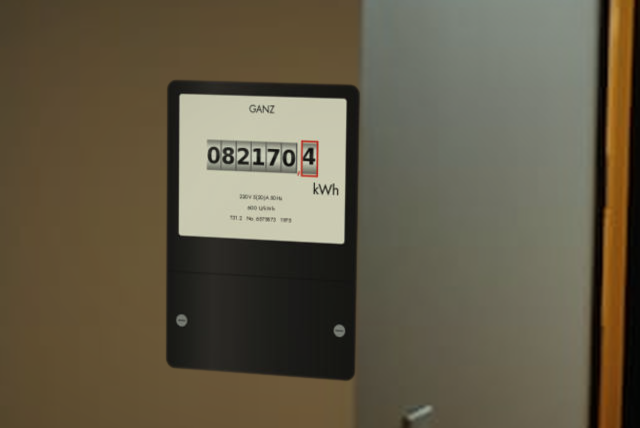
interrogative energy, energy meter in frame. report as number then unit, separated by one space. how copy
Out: 82170.4 kWh
